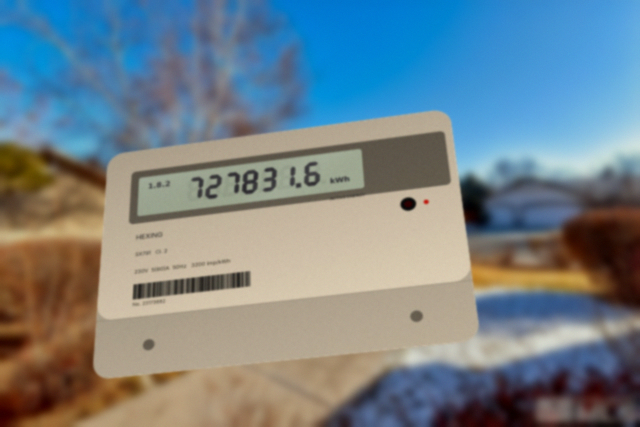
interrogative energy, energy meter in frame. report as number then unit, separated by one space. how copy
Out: 727831.6 kWh
